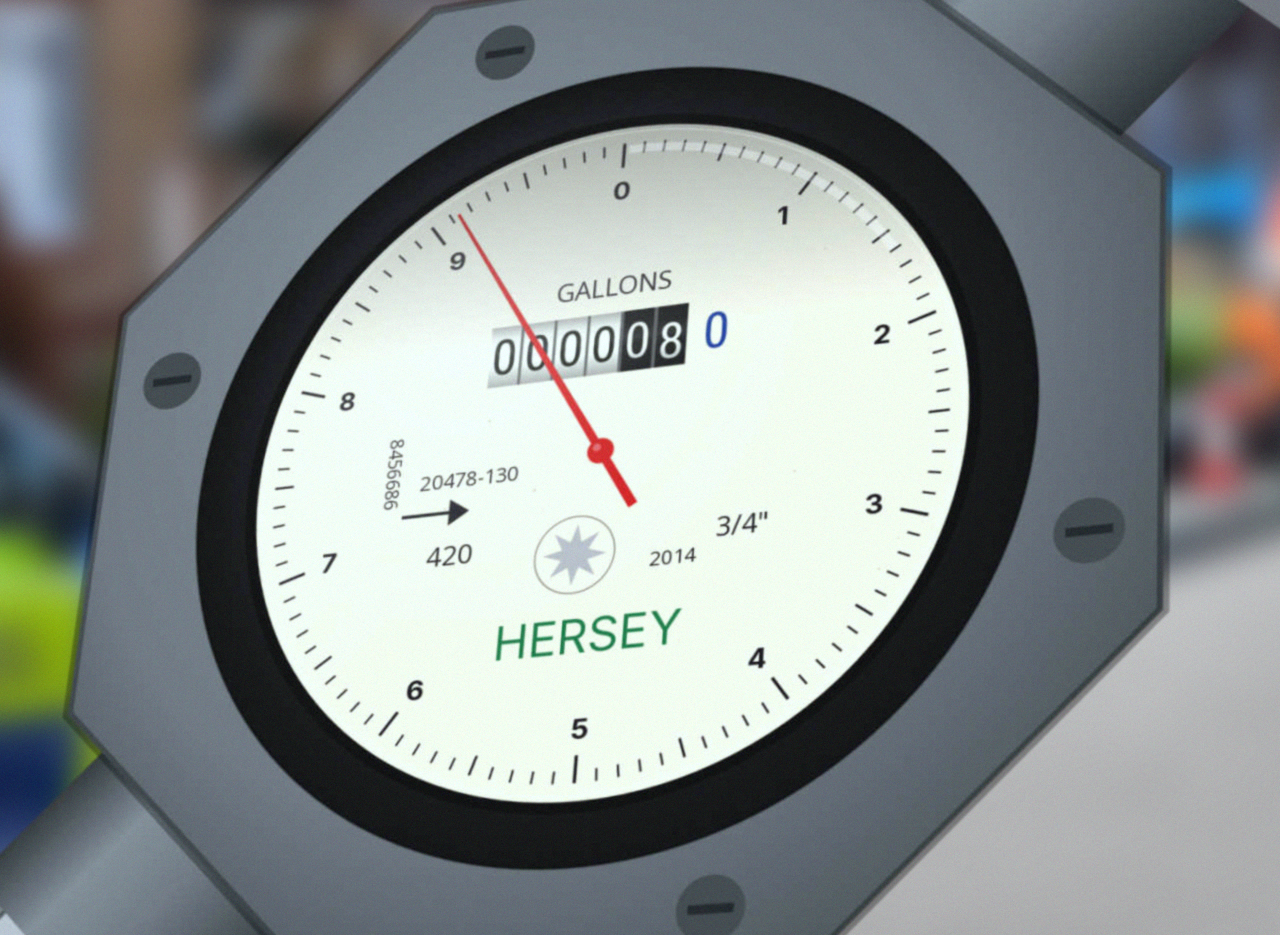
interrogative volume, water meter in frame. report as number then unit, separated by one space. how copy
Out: 79.1 gal
